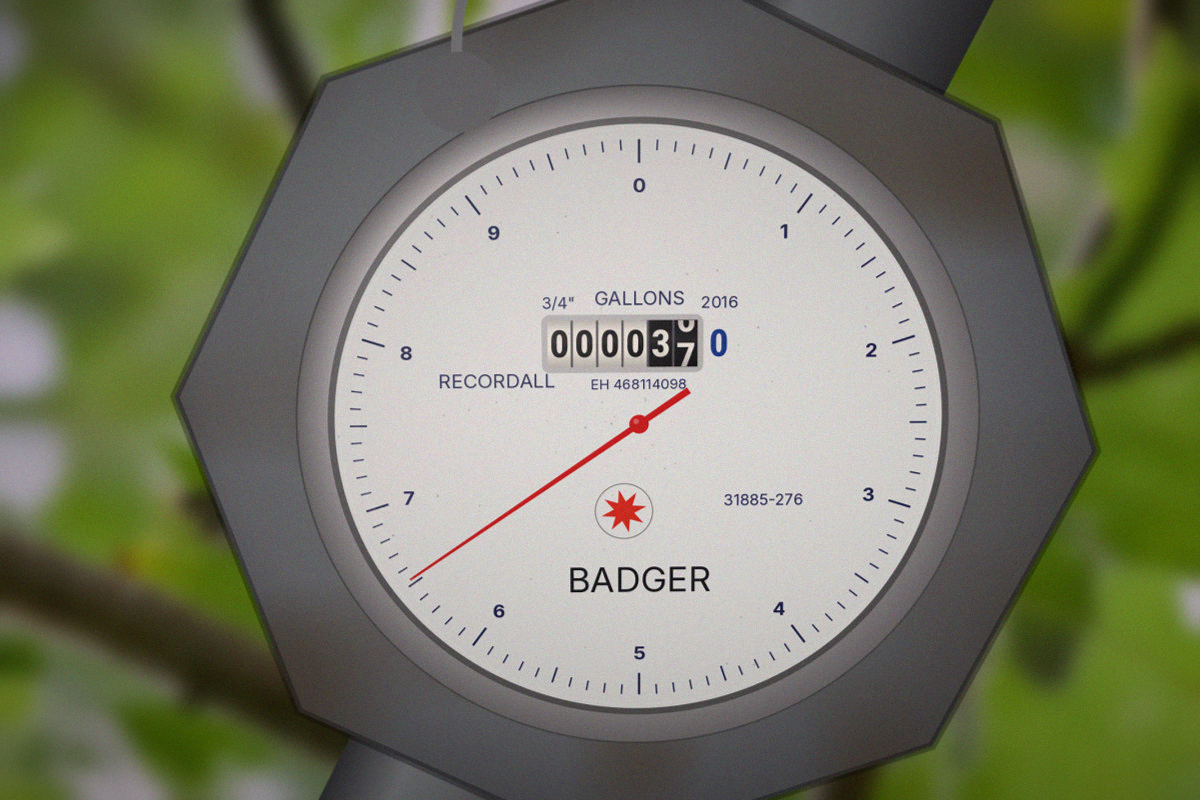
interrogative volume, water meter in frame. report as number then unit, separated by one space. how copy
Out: 366.5 gal
